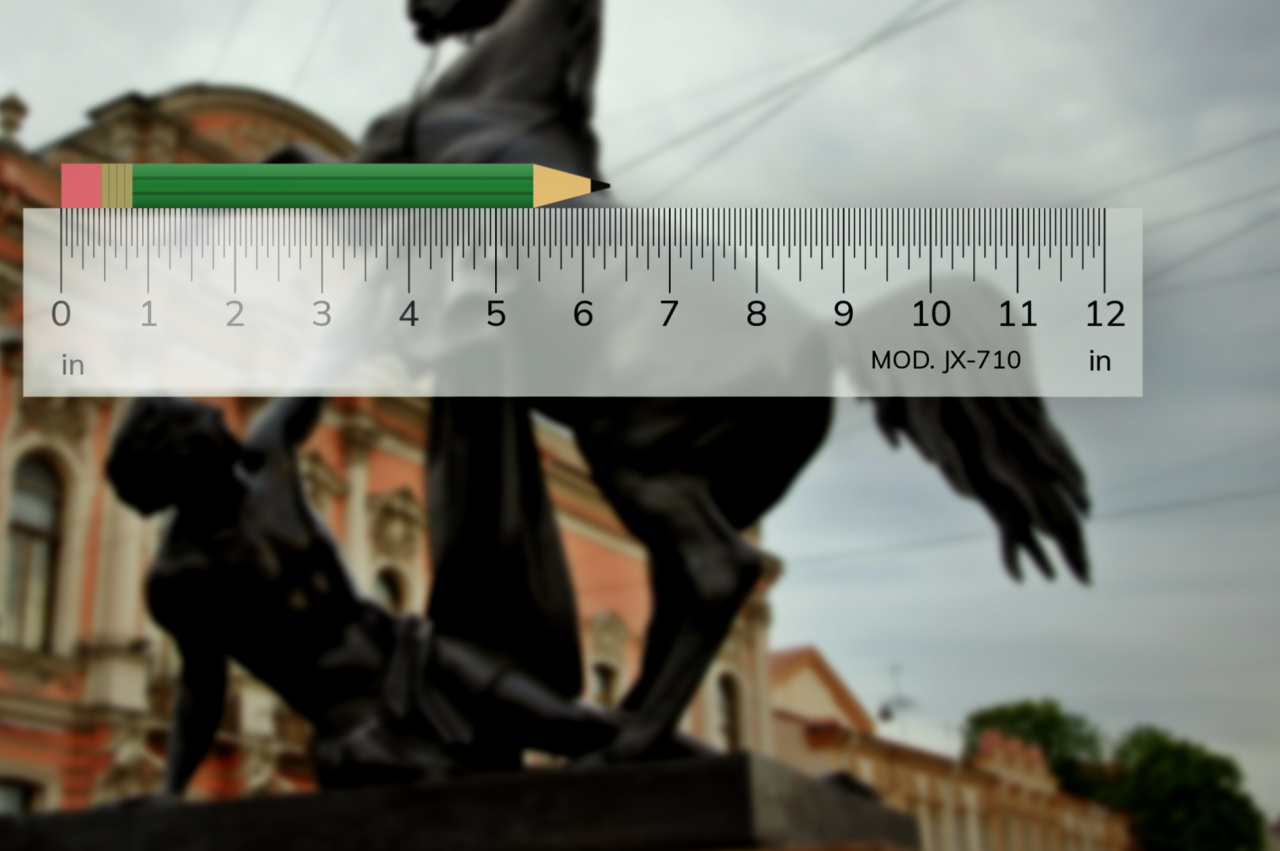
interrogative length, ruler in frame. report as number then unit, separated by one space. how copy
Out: 6.3125 in
